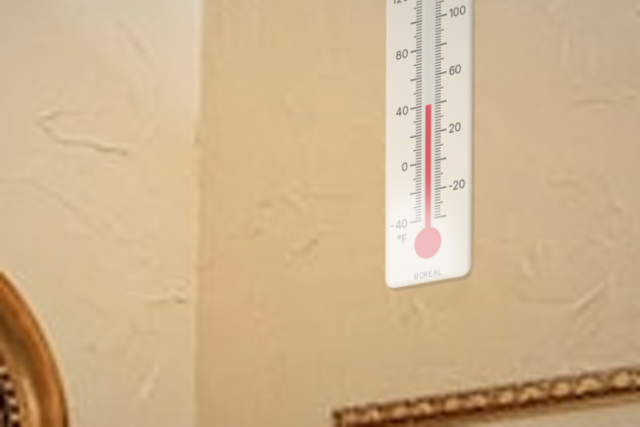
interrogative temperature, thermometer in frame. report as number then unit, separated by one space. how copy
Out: 40 °F
